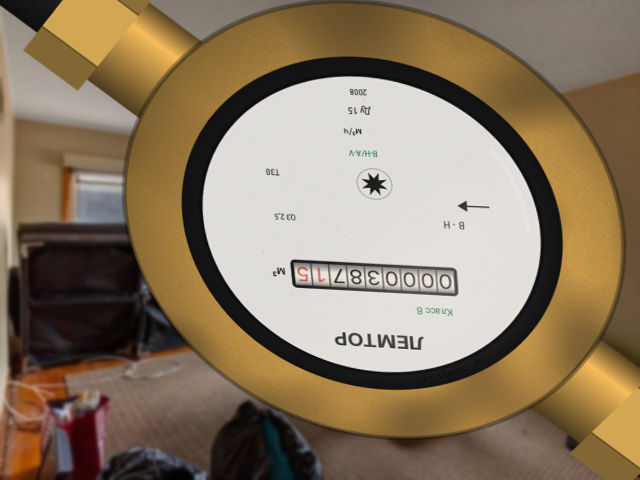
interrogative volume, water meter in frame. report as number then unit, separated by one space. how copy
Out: 387.15 m³
